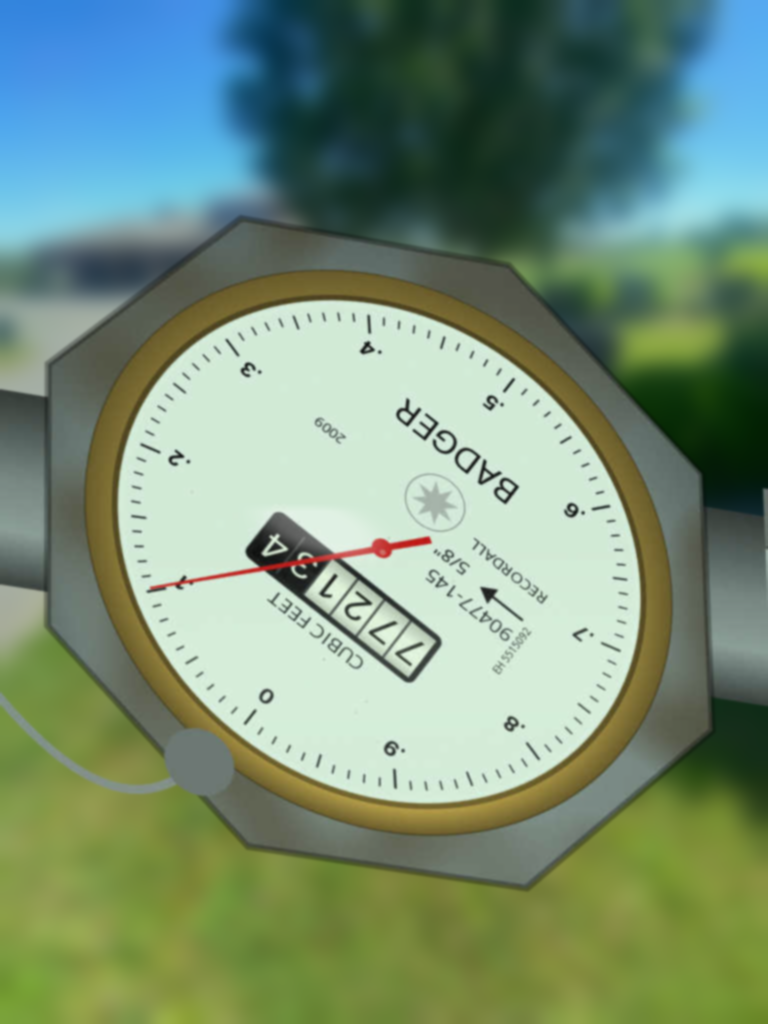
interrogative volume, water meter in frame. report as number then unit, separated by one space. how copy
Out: 772134.10 ft³
